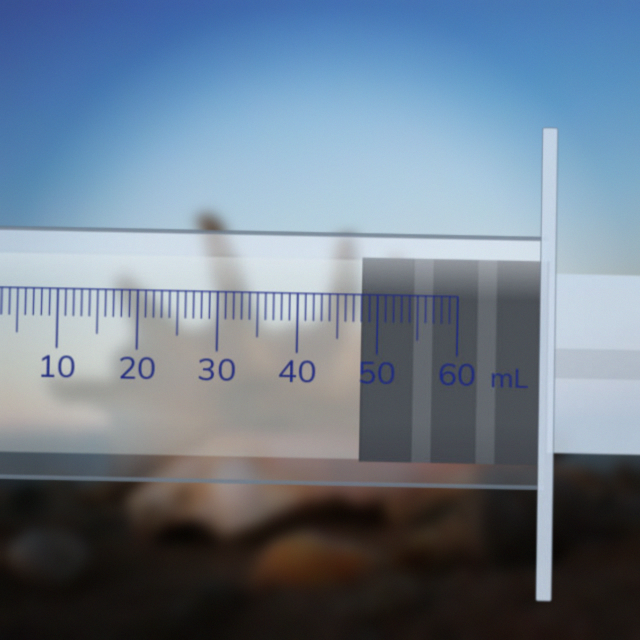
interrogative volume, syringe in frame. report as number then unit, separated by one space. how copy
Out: 48 mL
